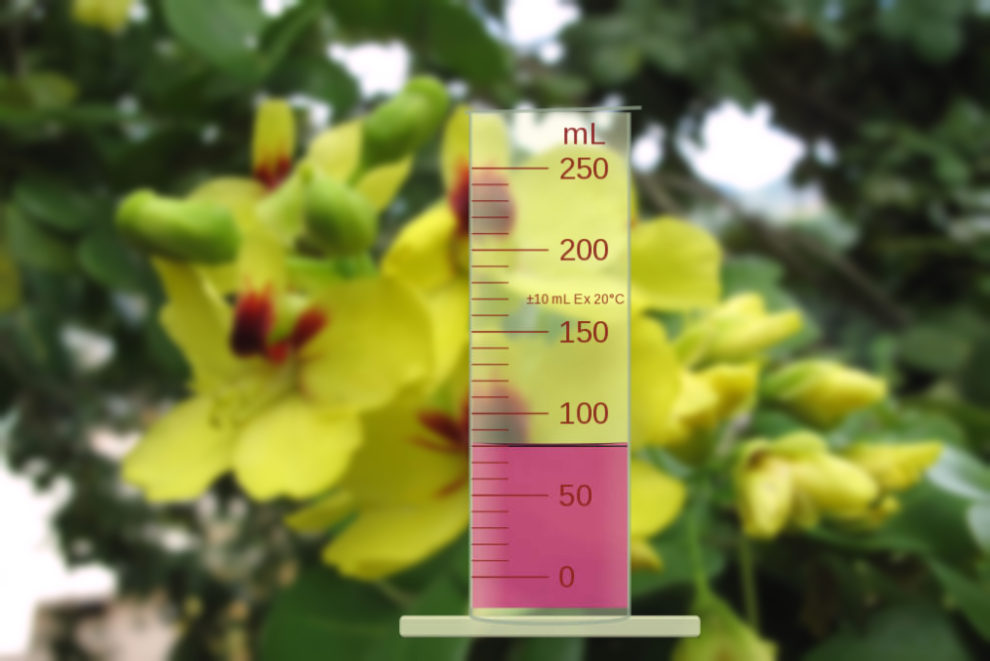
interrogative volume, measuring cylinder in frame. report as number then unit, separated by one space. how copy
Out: 80 mL
